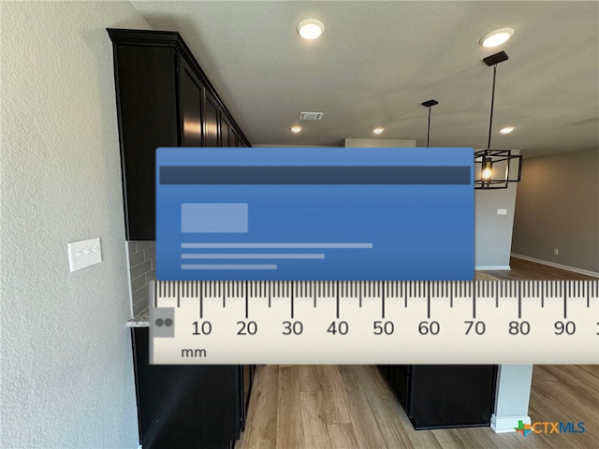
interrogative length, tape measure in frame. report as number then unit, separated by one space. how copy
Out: 70 mm
